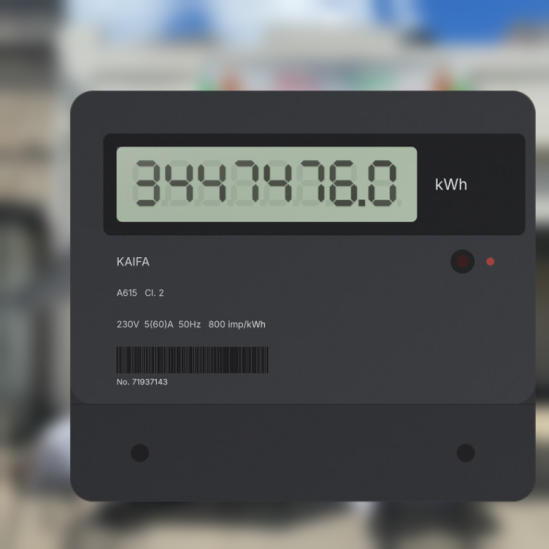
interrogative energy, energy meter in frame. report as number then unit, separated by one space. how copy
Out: 3447476.0 kWh
